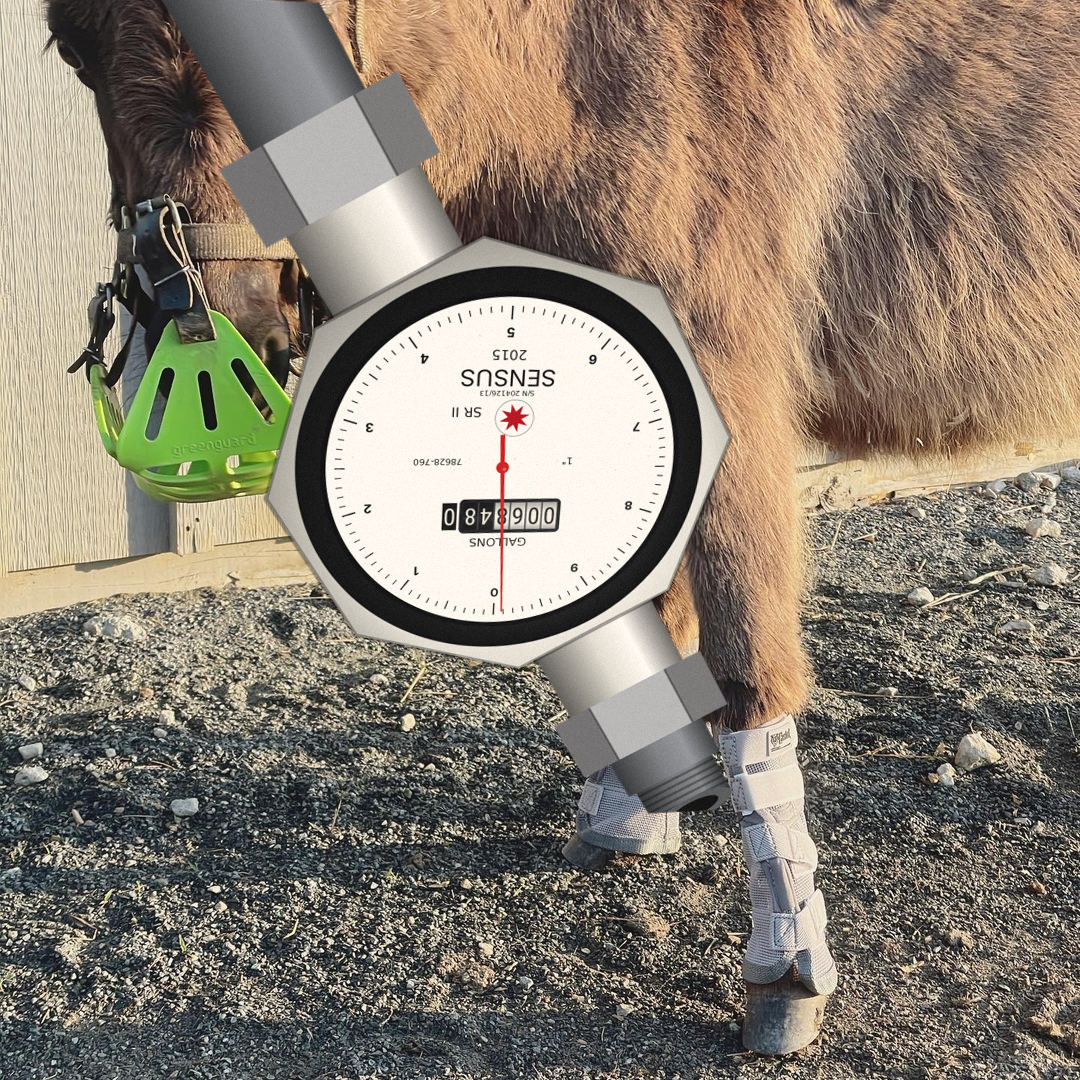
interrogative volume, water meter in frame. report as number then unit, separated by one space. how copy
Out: 68479.9 gal
